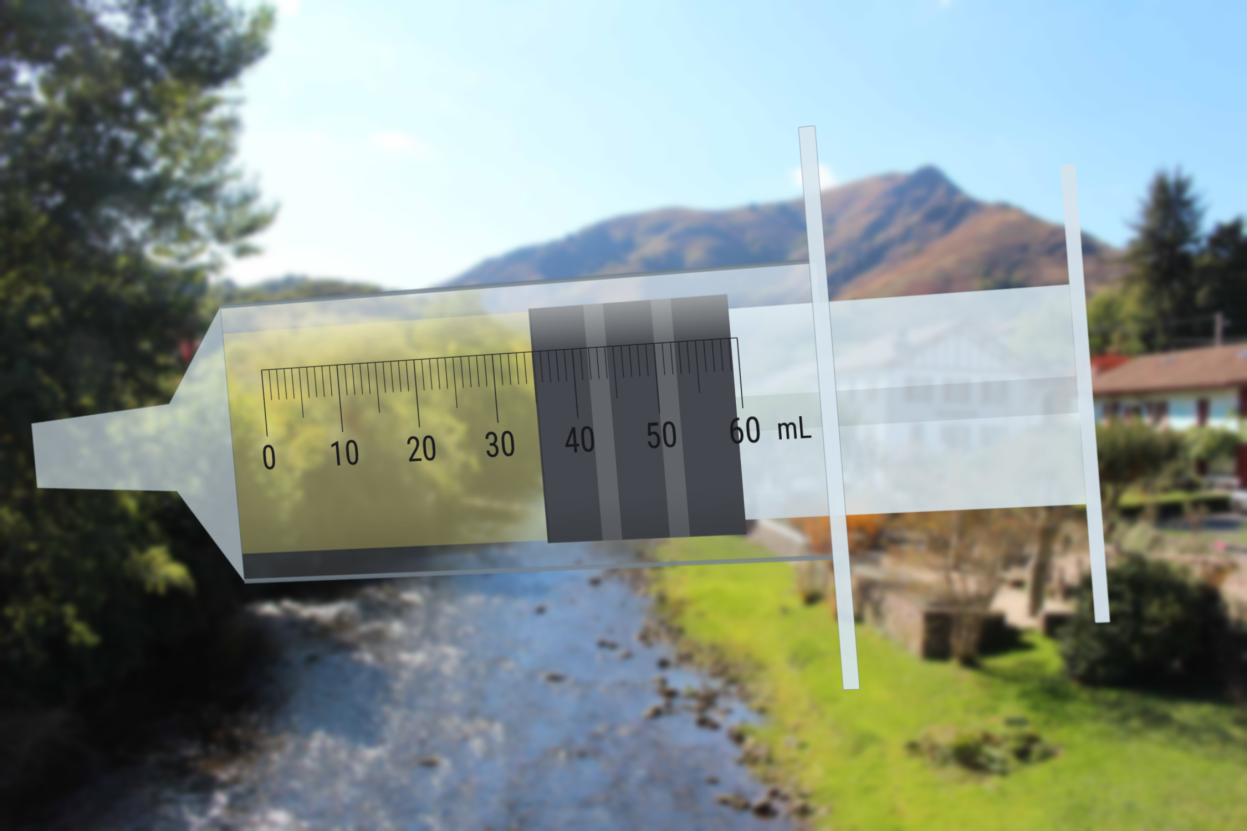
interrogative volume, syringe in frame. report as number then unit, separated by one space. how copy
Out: 35 mL
